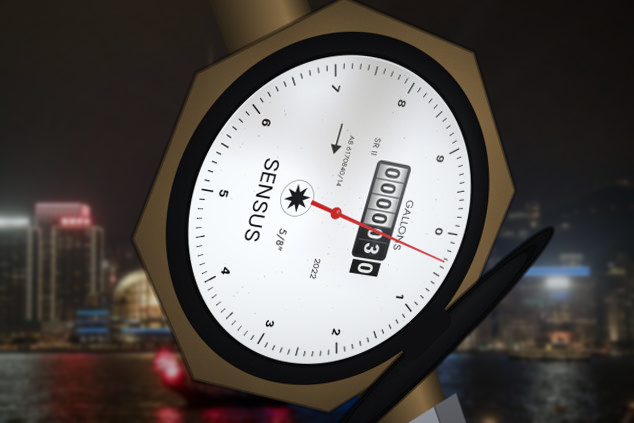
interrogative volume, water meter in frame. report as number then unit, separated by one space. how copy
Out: 30.3 gal
